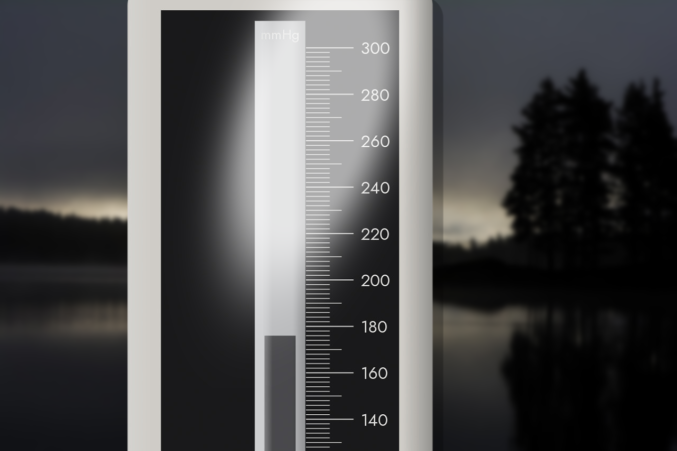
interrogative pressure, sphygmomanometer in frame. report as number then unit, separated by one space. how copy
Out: 176 mmHg
